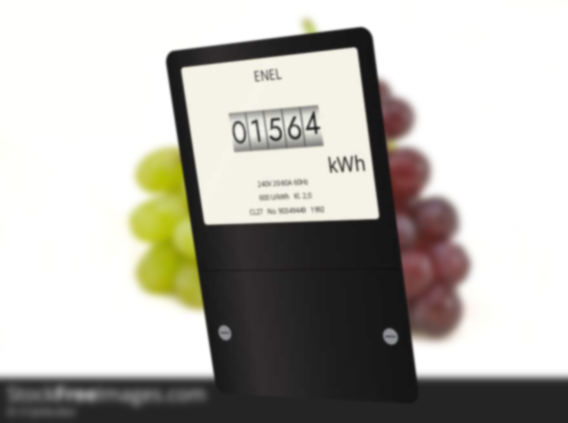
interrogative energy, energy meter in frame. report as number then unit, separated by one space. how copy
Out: 1564 kWh
